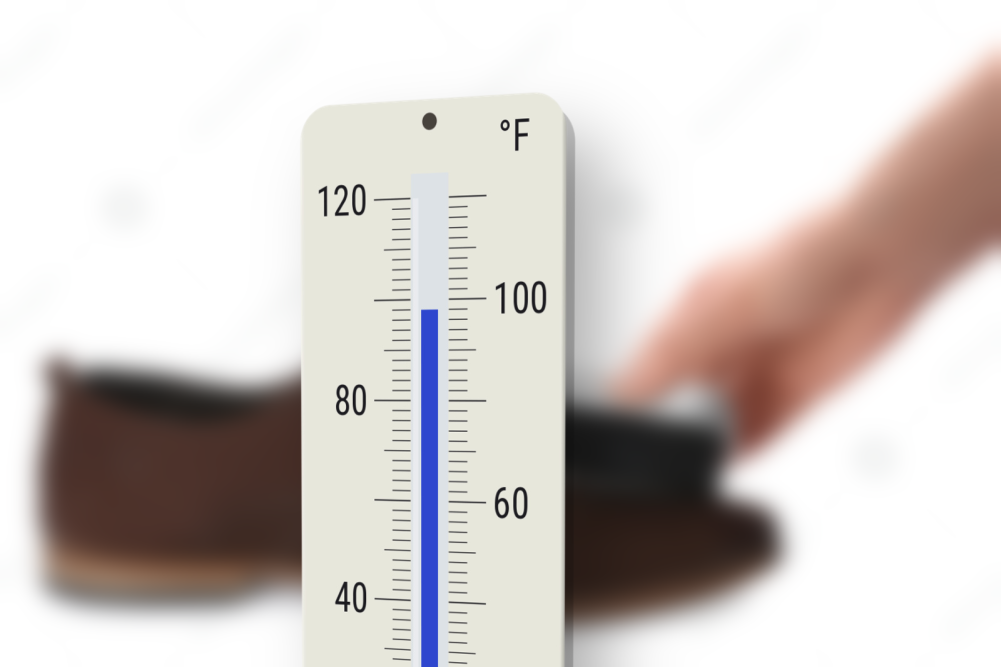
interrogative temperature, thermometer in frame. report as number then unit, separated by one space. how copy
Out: 98 °F
